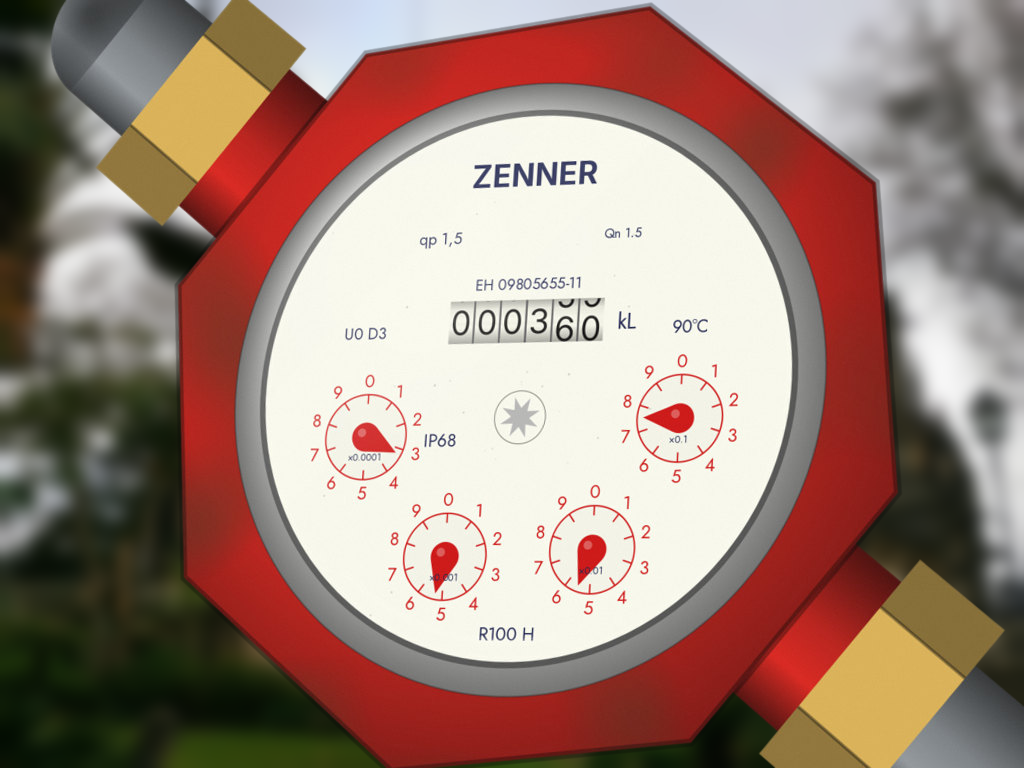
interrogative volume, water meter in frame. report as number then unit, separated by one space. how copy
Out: 359.7553 kL
